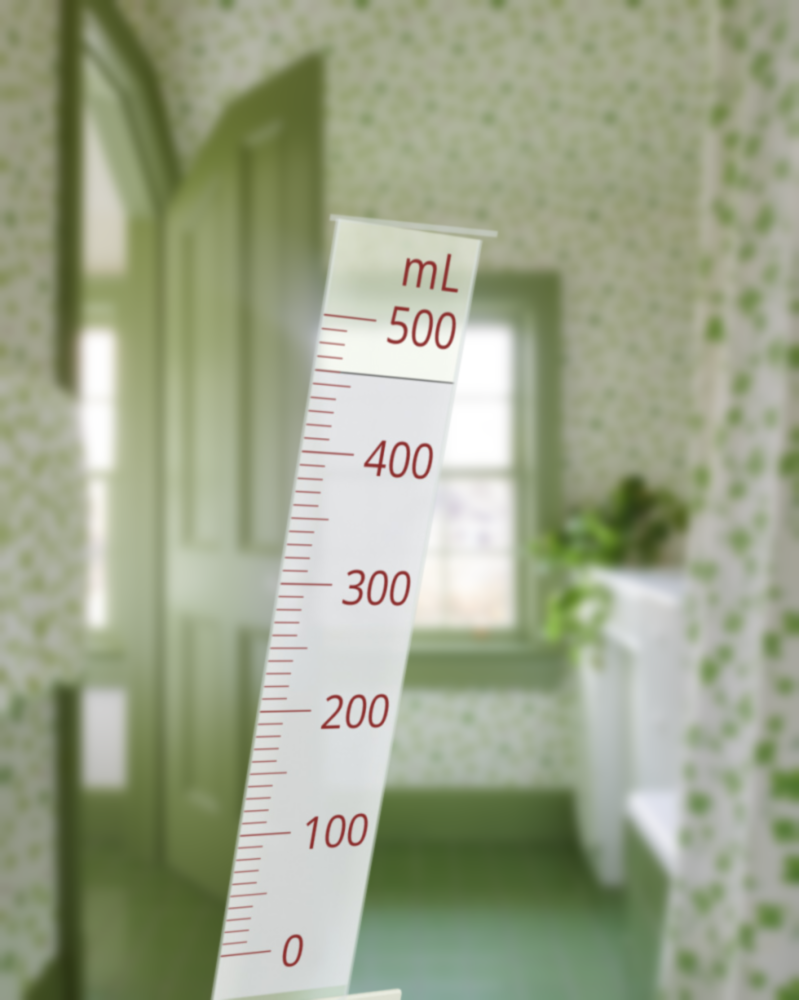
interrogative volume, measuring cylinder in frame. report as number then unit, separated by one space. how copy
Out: 460 mL
